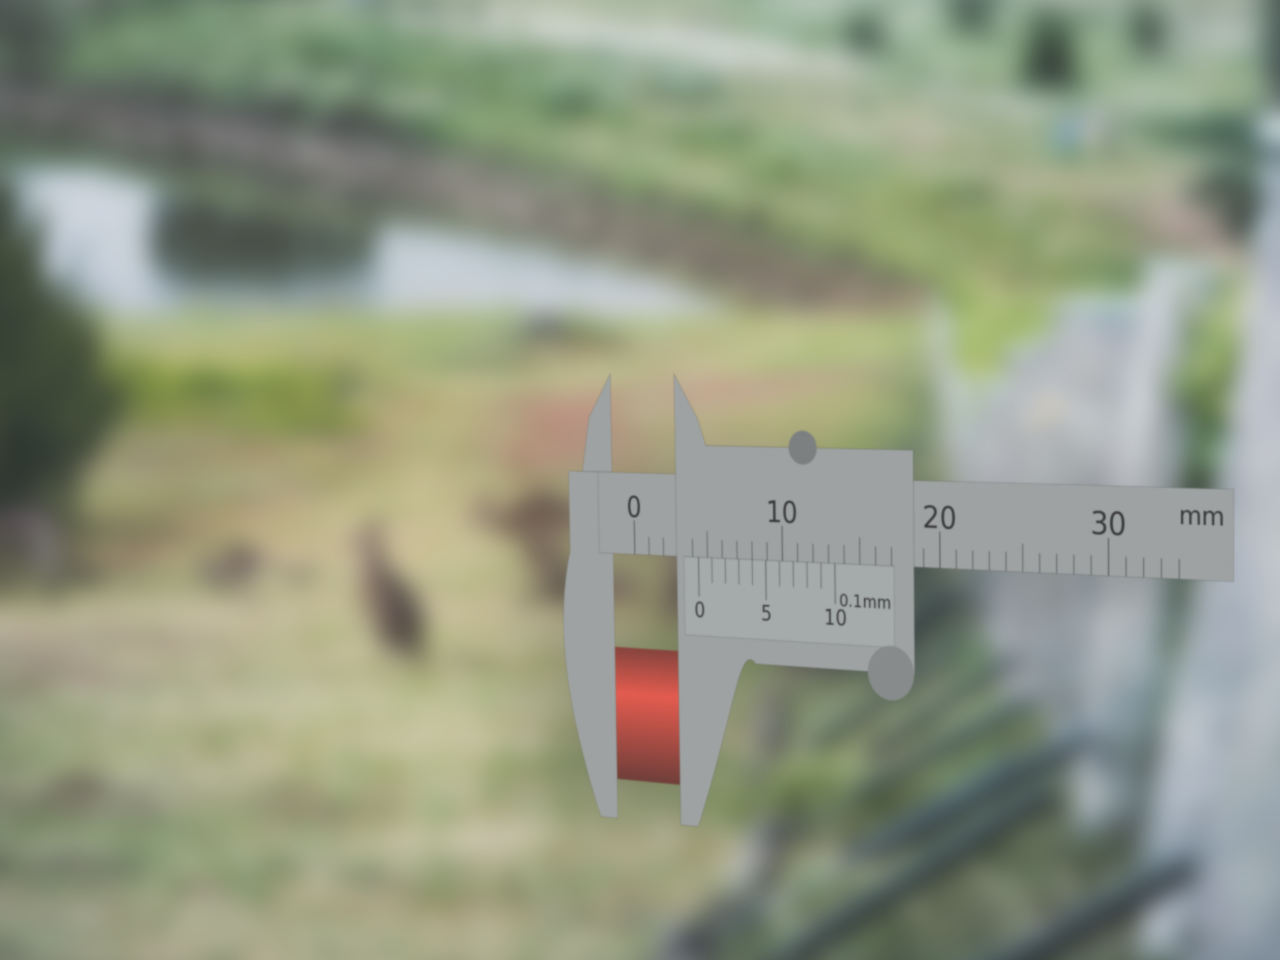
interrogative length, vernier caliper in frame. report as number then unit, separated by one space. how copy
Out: 4.4 mm
